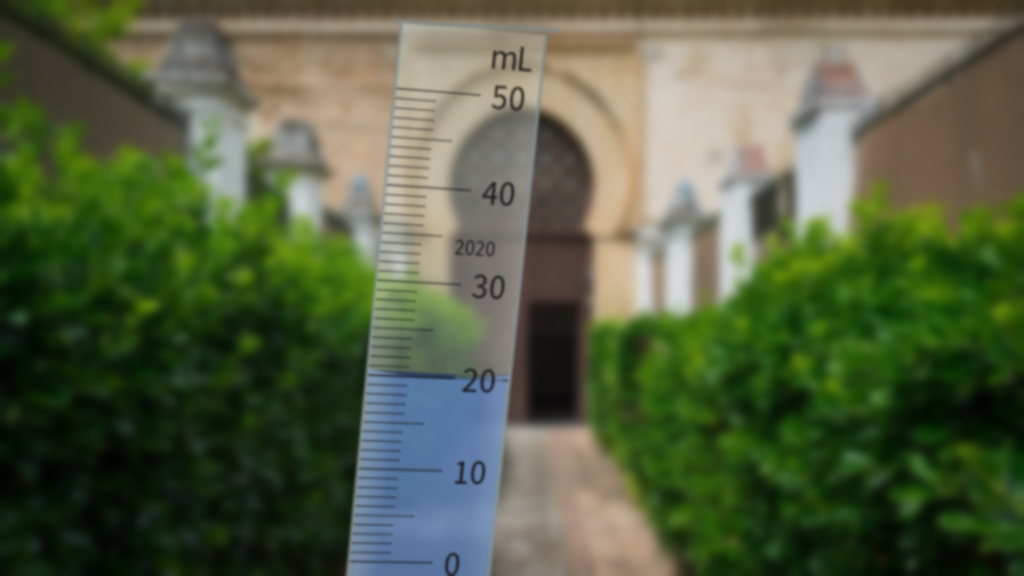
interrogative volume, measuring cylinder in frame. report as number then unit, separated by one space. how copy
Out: 20 mL
